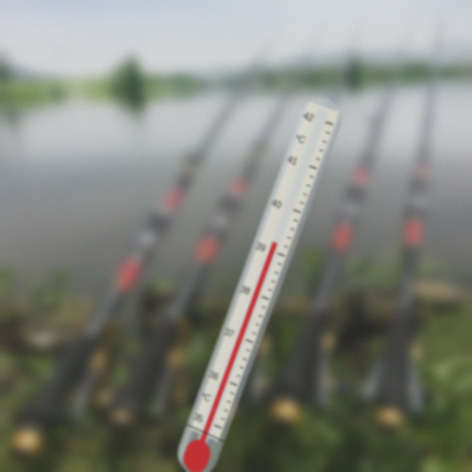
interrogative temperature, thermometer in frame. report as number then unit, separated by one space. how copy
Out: 39.2 °C
